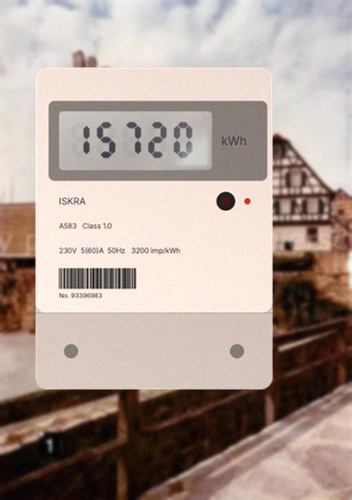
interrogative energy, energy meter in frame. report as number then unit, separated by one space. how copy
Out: 15720 kWh
